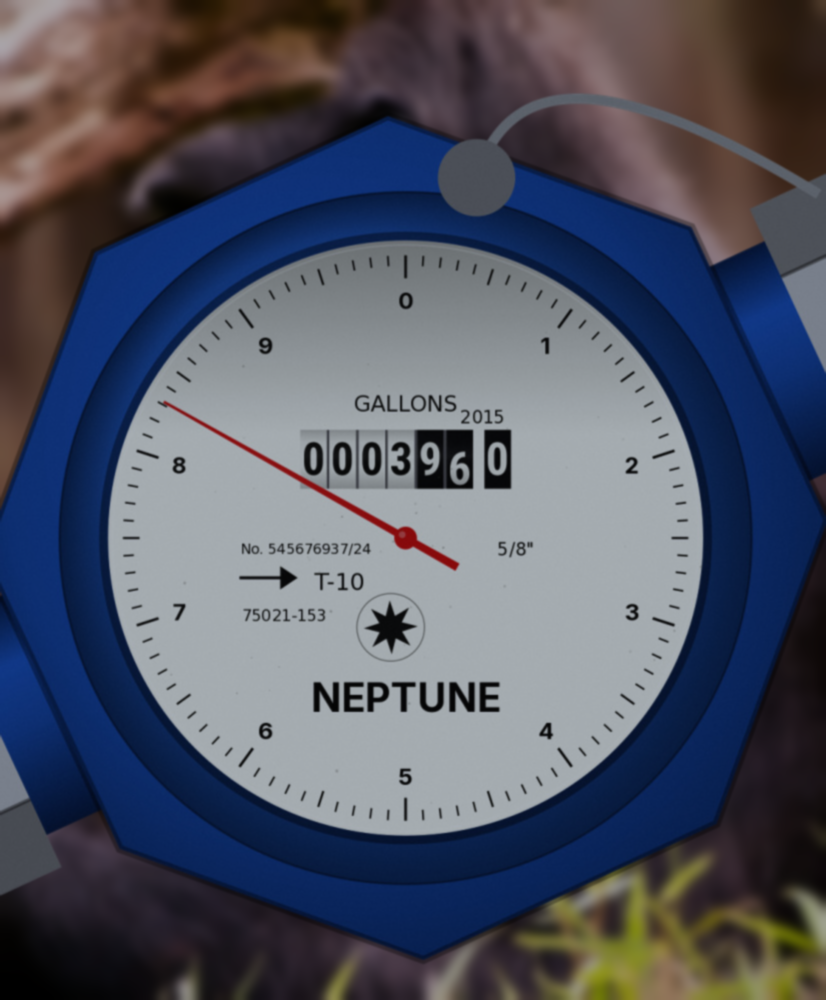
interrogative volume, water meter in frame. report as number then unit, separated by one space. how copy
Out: 3958.3 gal
